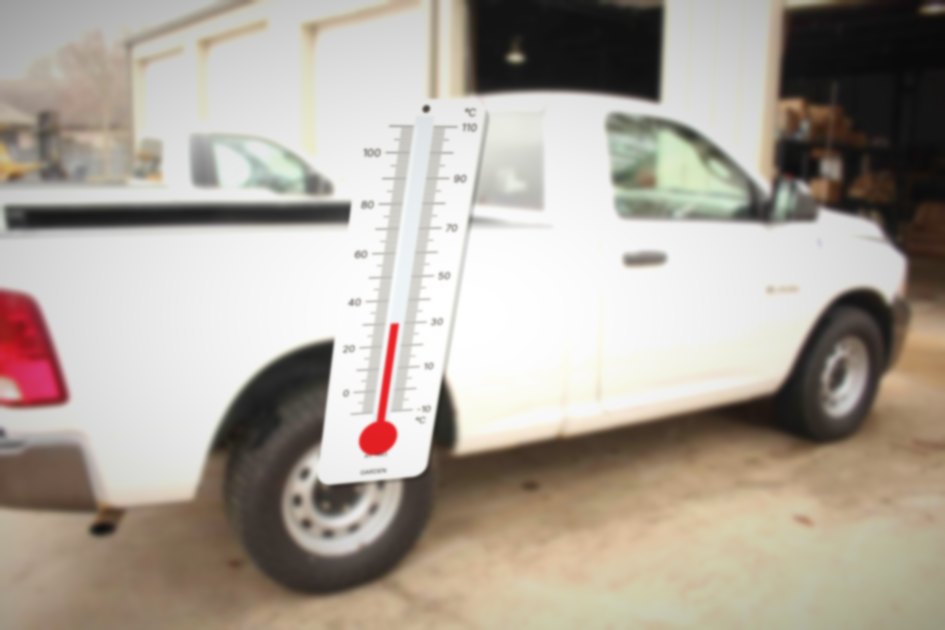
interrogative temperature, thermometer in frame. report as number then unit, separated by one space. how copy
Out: 30 °C
